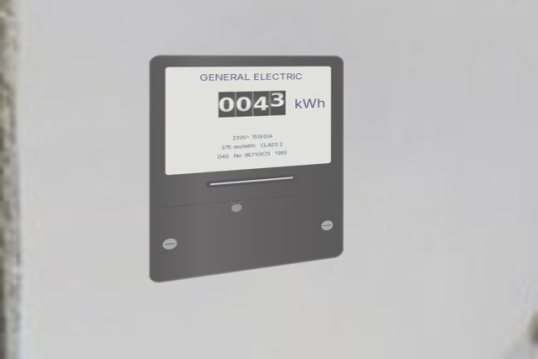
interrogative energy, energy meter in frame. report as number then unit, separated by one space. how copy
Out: 43 kWh
